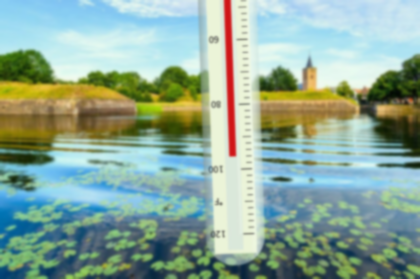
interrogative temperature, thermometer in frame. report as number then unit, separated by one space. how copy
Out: 96 °F
